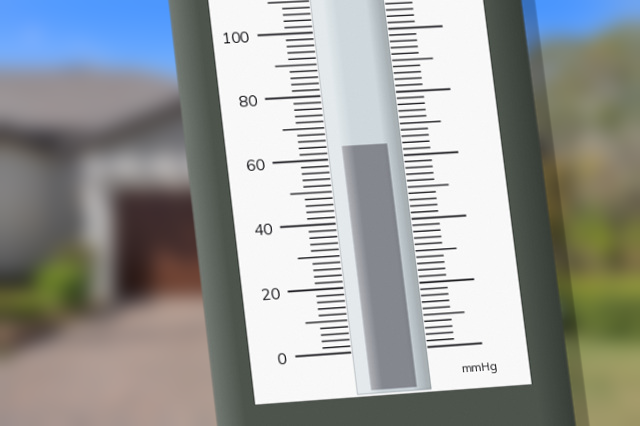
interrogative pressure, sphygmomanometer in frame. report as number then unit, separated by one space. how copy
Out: 64 mmHg
